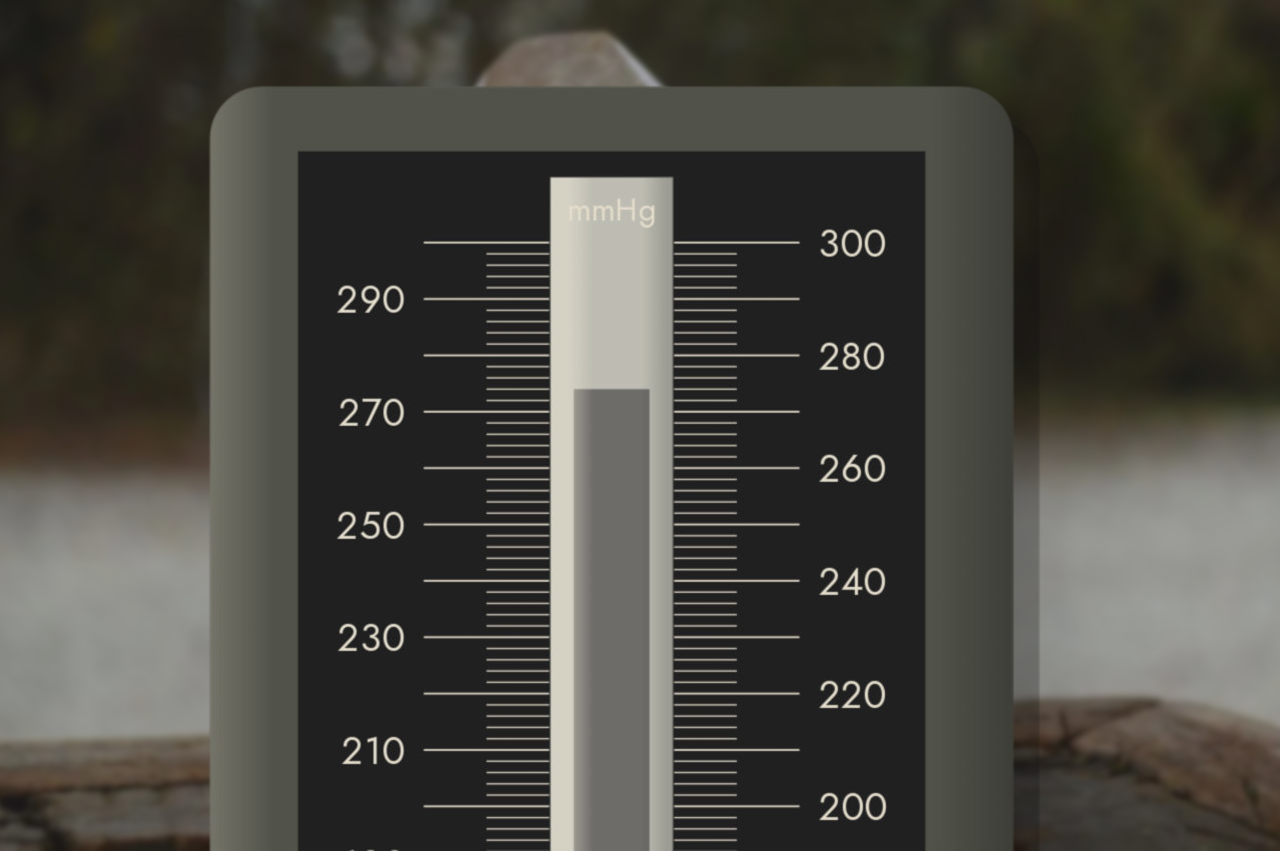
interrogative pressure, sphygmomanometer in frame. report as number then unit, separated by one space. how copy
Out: 274 mmHg
